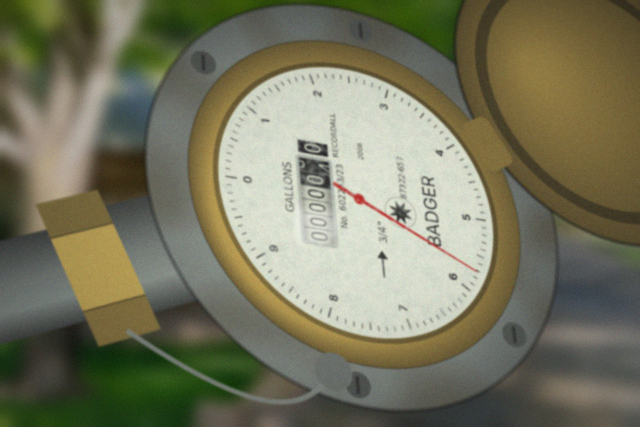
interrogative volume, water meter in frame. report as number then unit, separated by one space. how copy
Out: 35.7 gal
